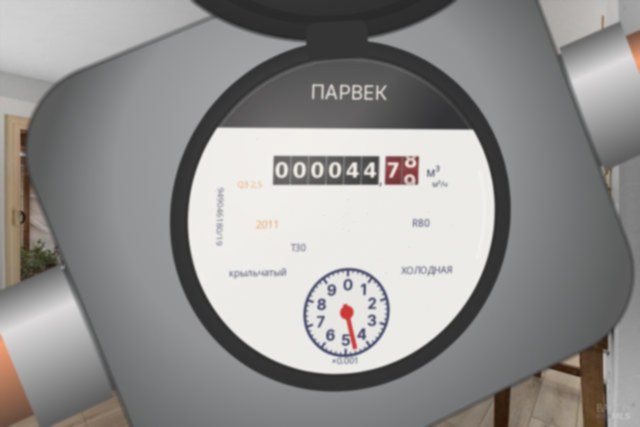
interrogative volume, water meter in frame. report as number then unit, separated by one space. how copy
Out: 44.784 m³
